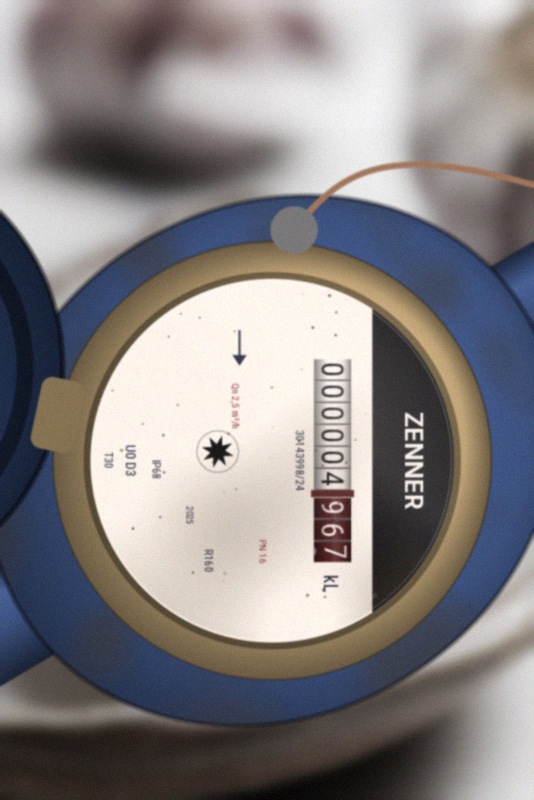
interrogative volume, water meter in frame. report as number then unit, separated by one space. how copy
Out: 4.967 kL
